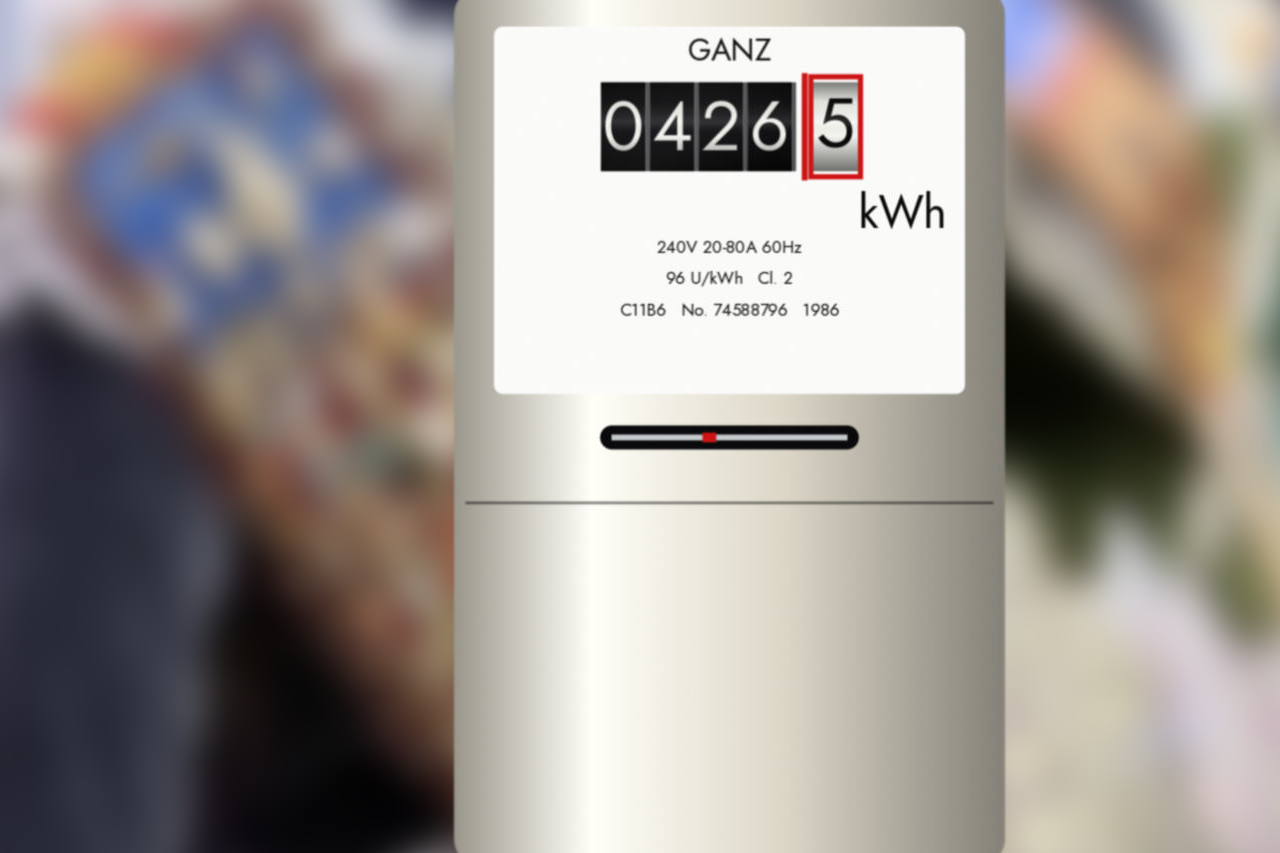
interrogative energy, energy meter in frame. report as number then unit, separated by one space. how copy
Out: 426.5 kWh
